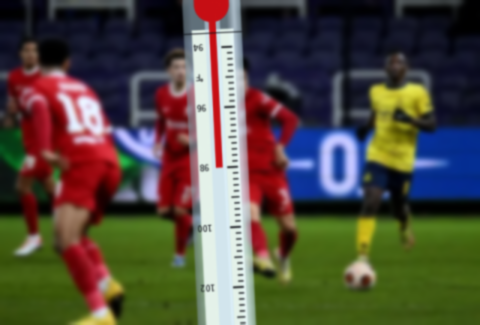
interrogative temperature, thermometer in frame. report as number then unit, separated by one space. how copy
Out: 98 °F
